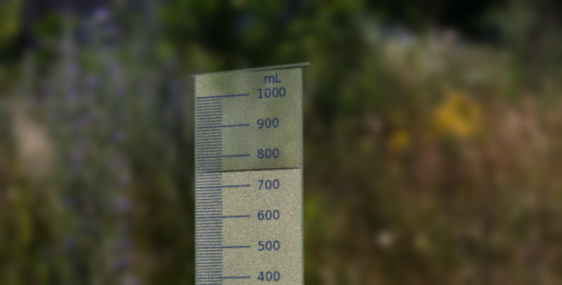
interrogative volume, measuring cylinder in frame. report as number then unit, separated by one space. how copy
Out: 750 mL
